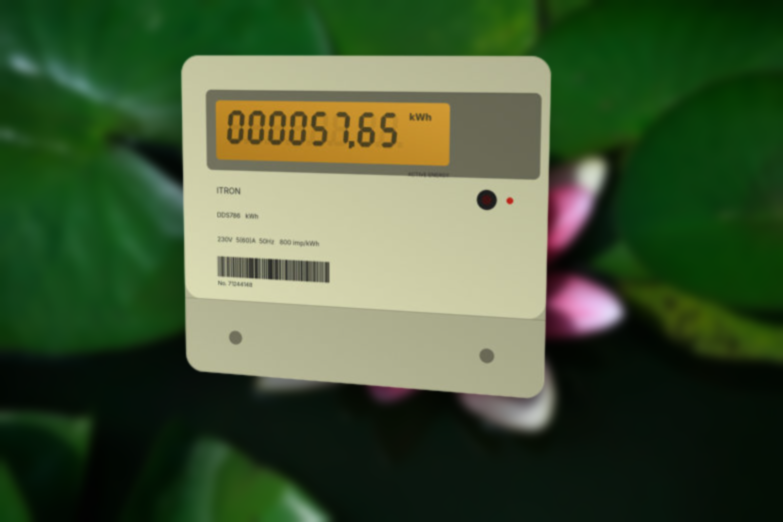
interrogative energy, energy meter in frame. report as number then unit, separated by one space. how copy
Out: 57.65 kWh
